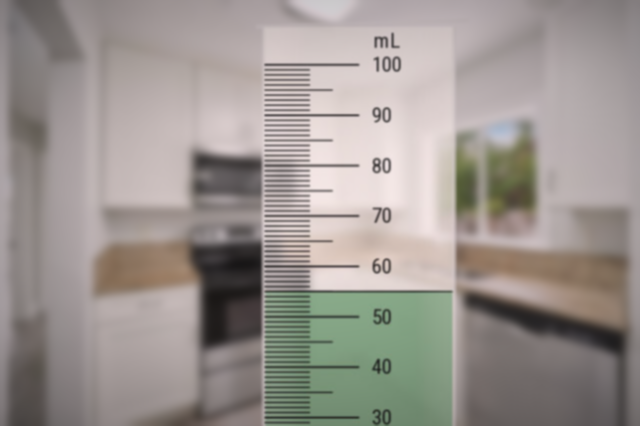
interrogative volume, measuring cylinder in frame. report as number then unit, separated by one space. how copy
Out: 55 mL
